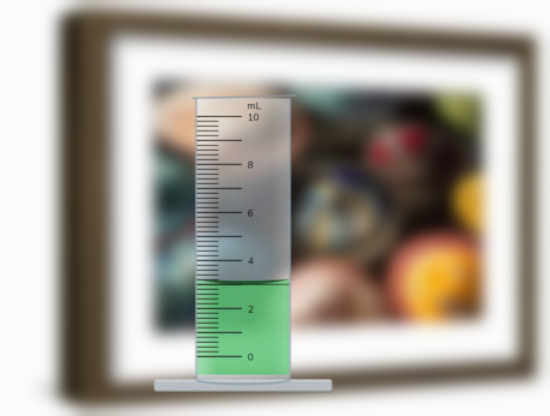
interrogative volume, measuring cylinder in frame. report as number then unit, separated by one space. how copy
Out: 3 mL
